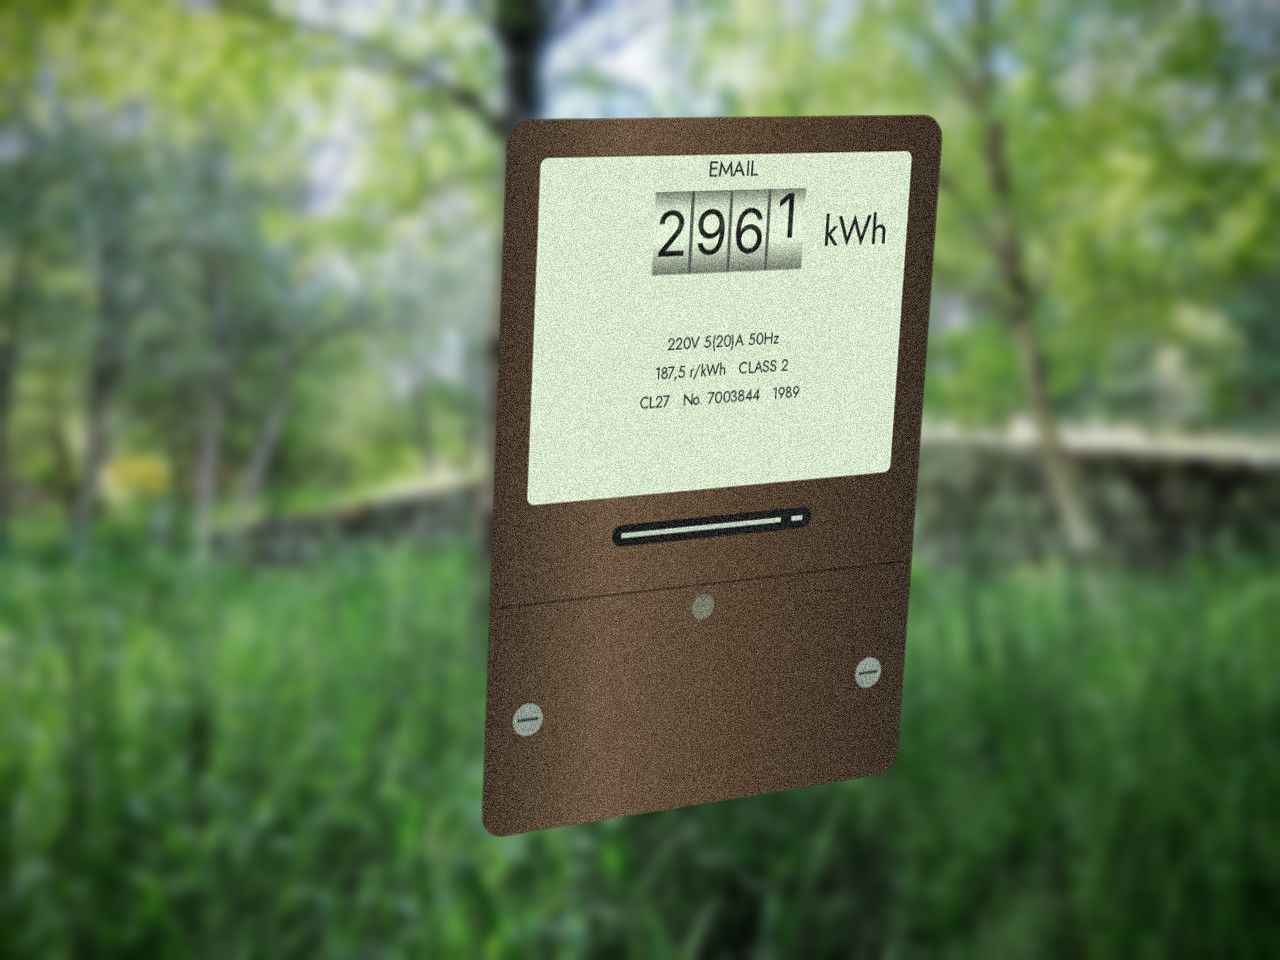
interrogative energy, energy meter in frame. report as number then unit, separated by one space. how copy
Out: 2961 kWh
